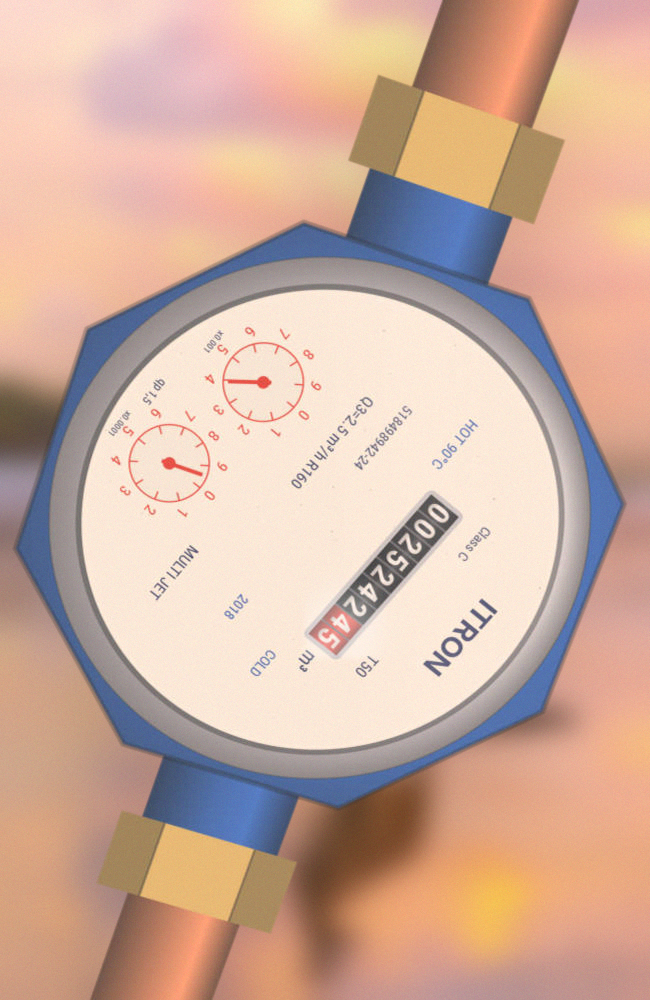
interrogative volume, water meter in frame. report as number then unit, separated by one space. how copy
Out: 25242.4539 m³
